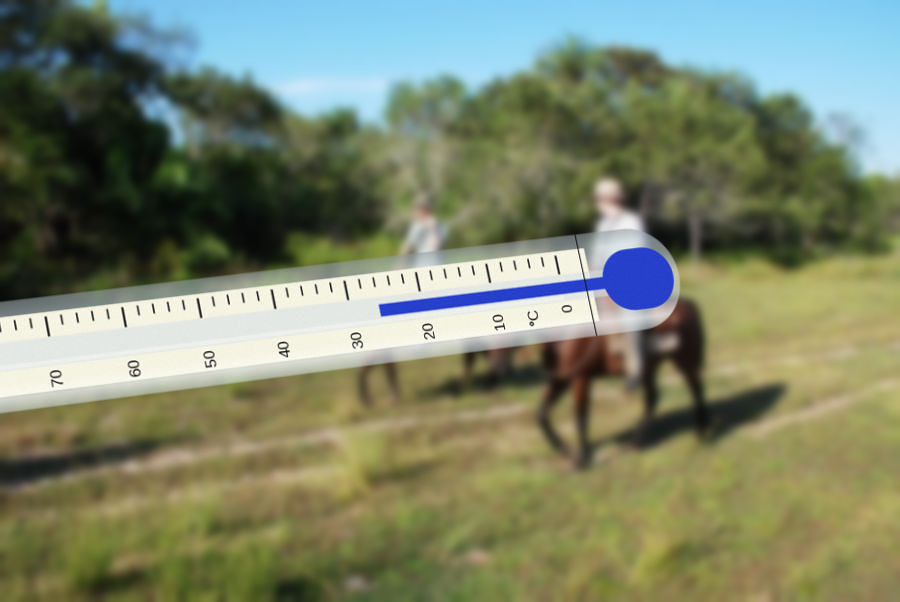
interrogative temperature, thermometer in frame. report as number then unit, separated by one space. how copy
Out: 26 °C
